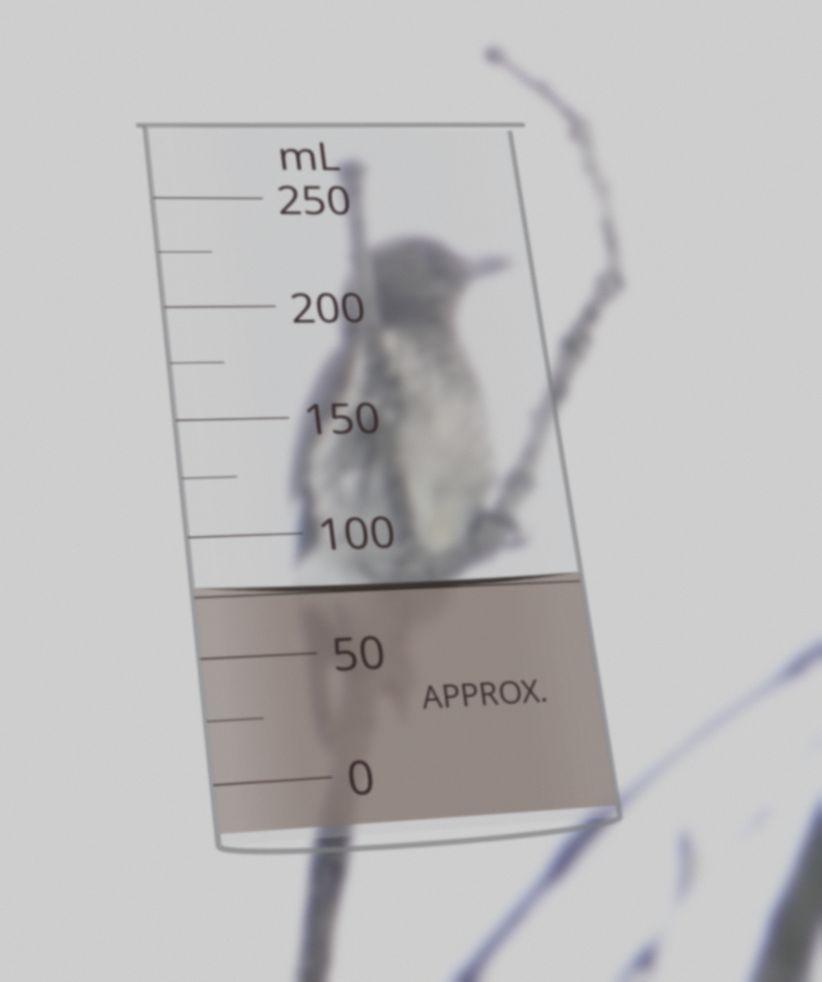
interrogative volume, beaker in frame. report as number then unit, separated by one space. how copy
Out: 75 mL
